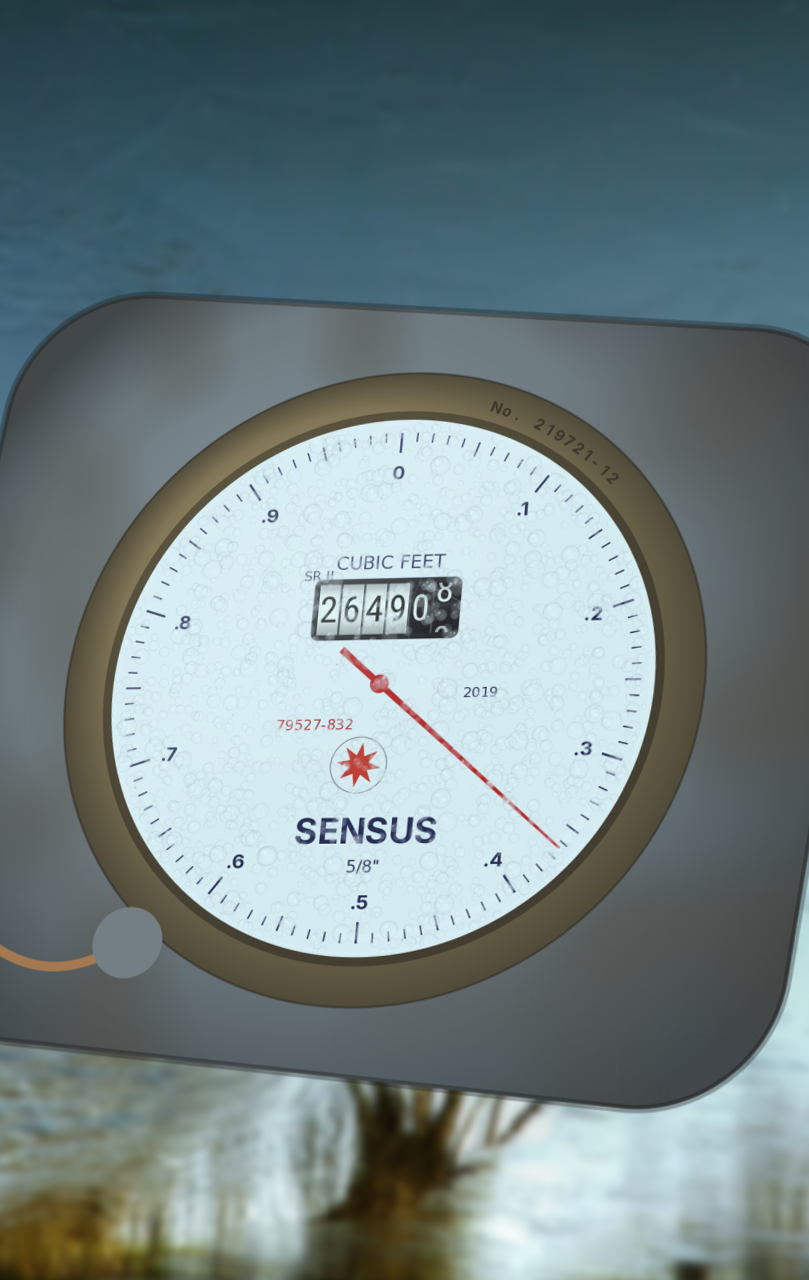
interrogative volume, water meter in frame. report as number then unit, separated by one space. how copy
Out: 264908.36 ft³
